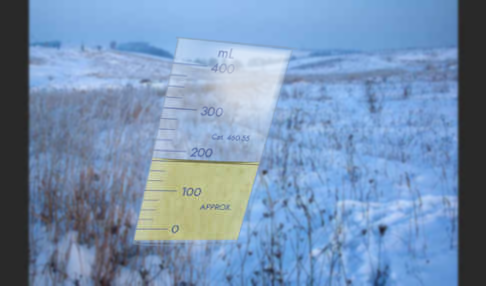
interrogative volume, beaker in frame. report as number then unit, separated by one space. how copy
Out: 175 mL
